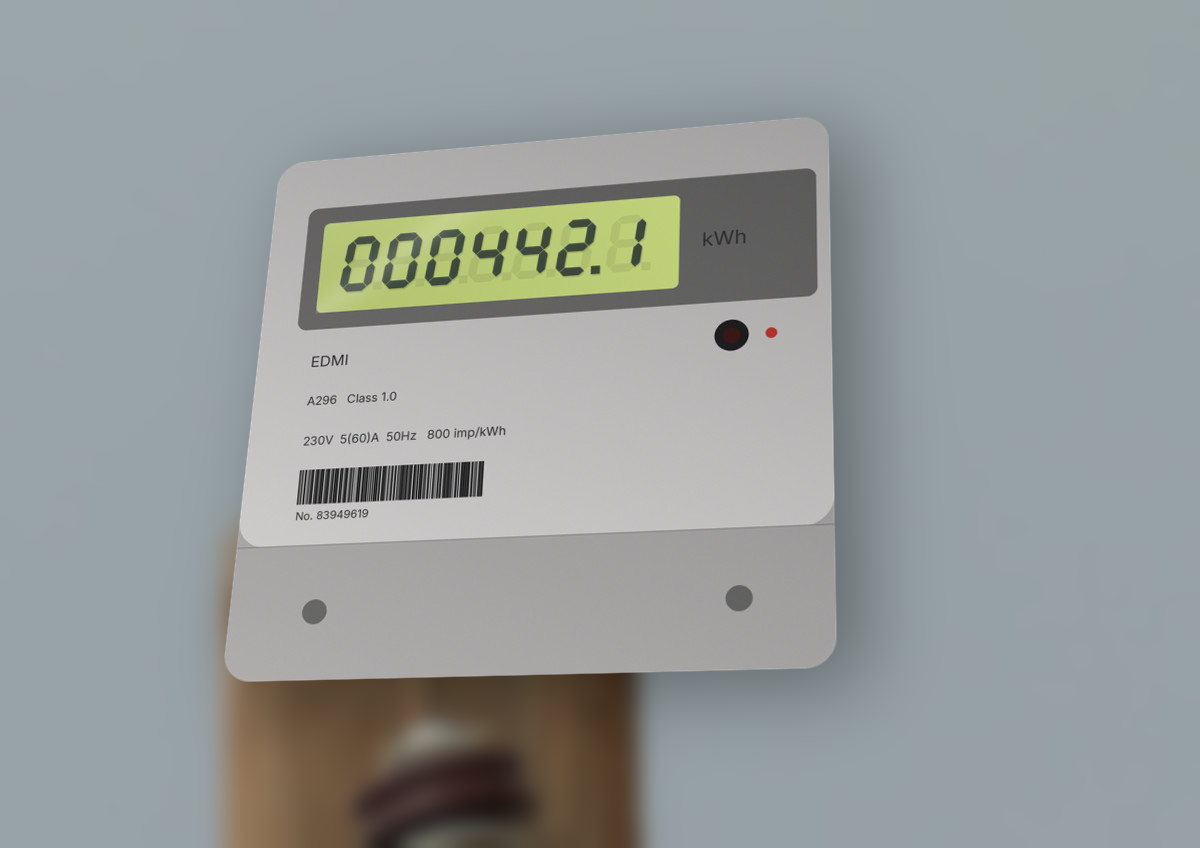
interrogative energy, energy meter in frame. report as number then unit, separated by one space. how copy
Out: 442.1 kWh
